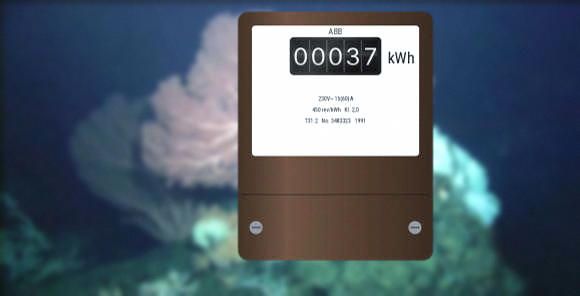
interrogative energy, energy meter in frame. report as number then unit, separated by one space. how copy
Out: 37 kWh
